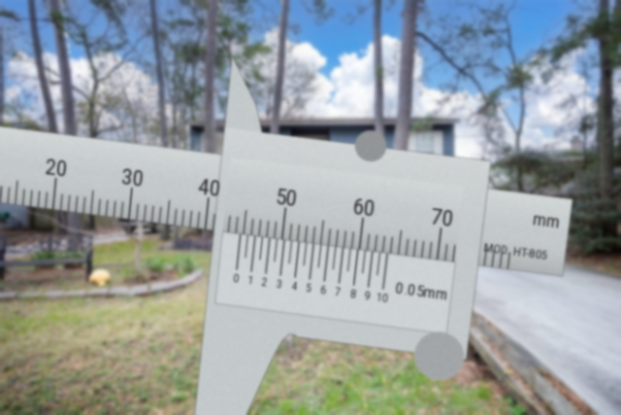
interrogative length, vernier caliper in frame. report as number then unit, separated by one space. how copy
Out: 44.6 mm
